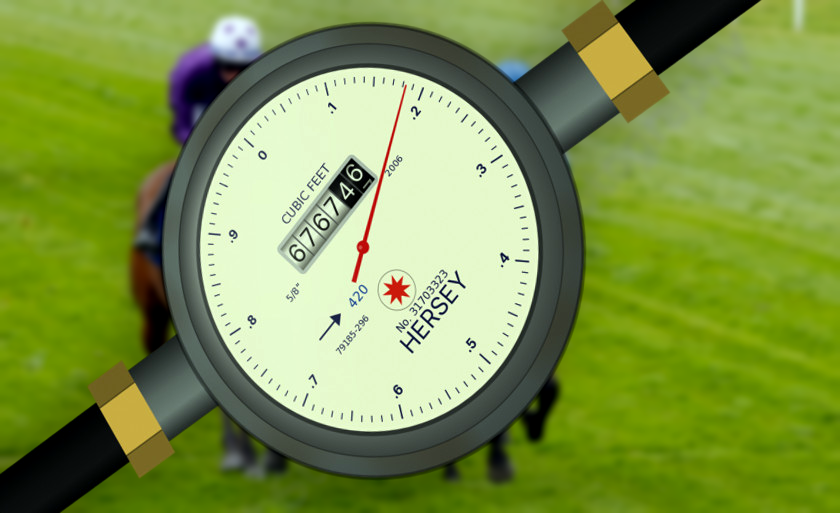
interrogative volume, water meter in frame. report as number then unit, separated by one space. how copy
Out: 676746.18 ft³
